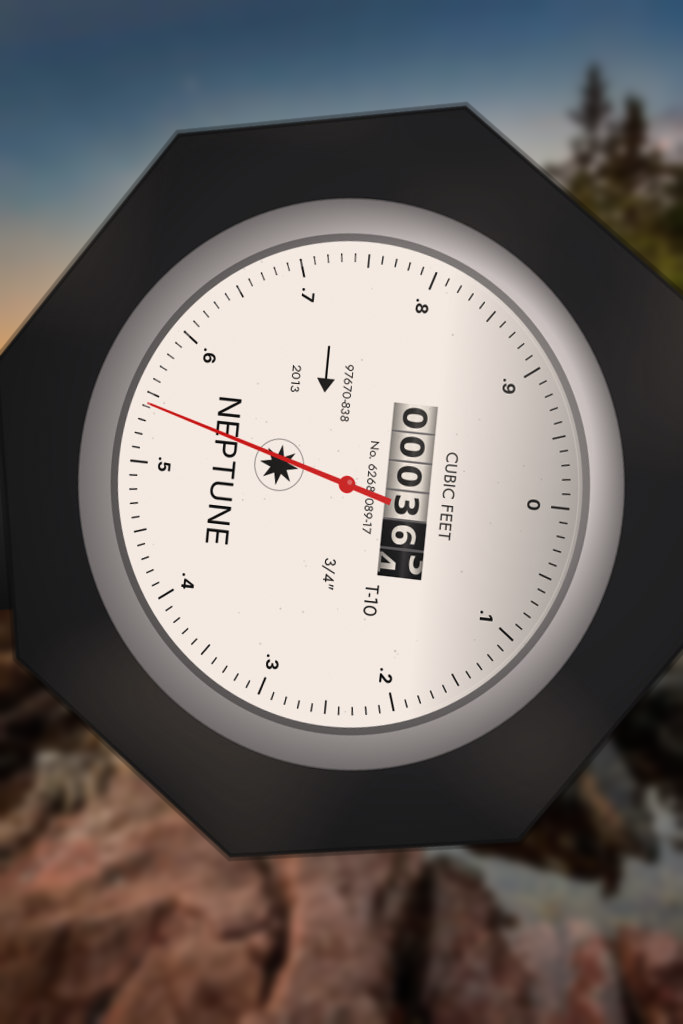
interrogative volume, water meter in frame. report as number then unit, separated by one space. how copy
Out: 363.54 ft³
